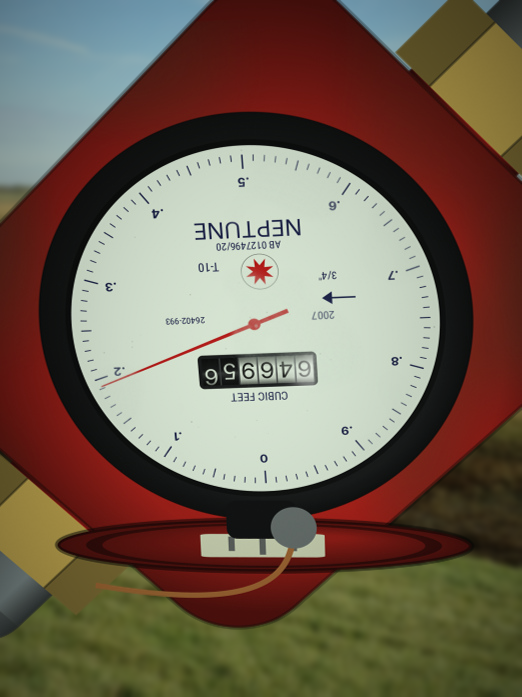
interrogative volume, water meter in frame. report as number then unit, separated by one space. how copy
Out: 646956.19 ft³
